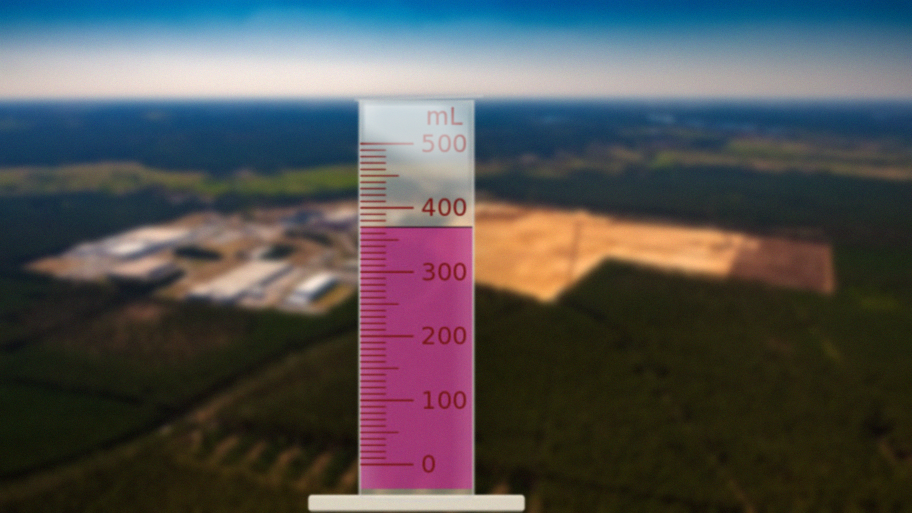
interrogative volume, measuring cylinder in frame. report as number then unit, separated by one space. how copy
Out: 370 mL
